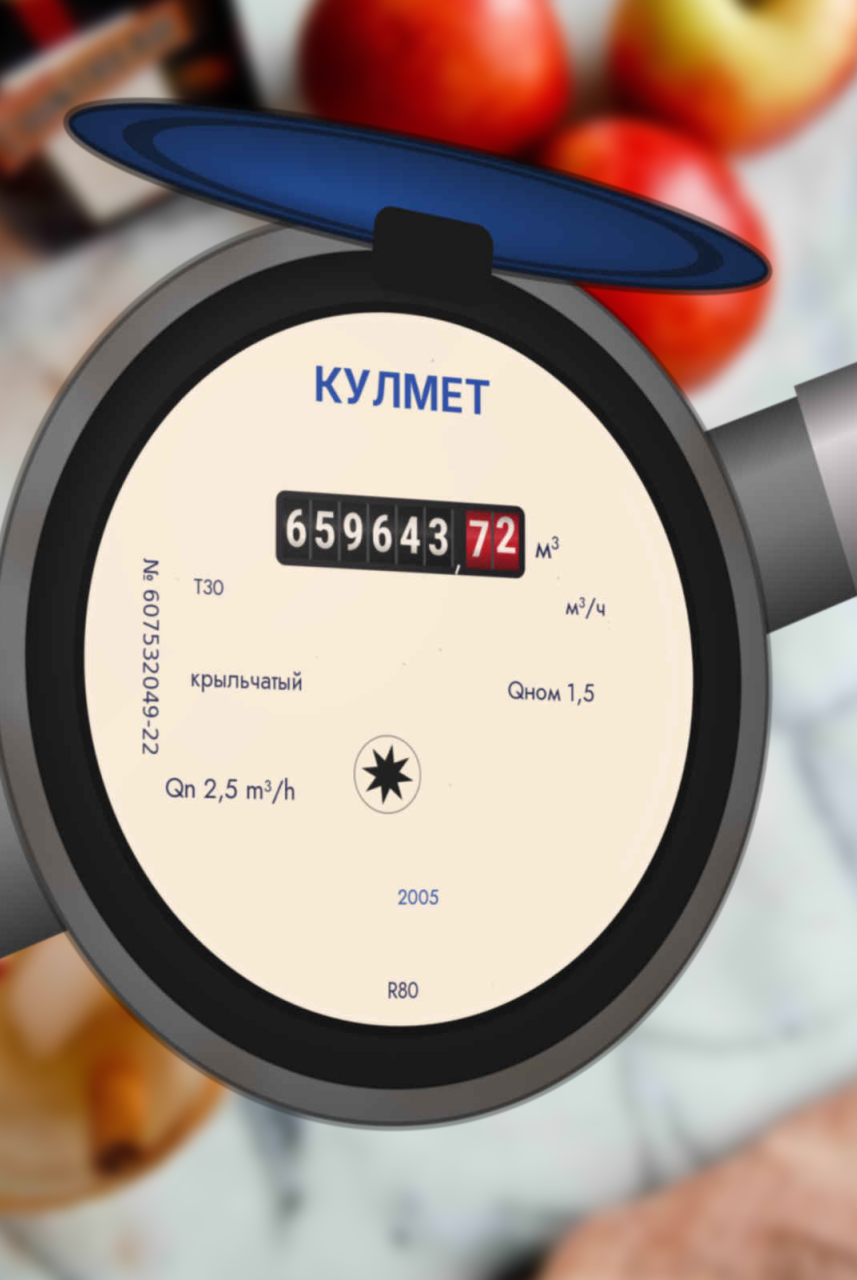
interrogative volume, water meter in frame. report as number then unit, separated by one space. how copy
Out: 659643.72 m³
